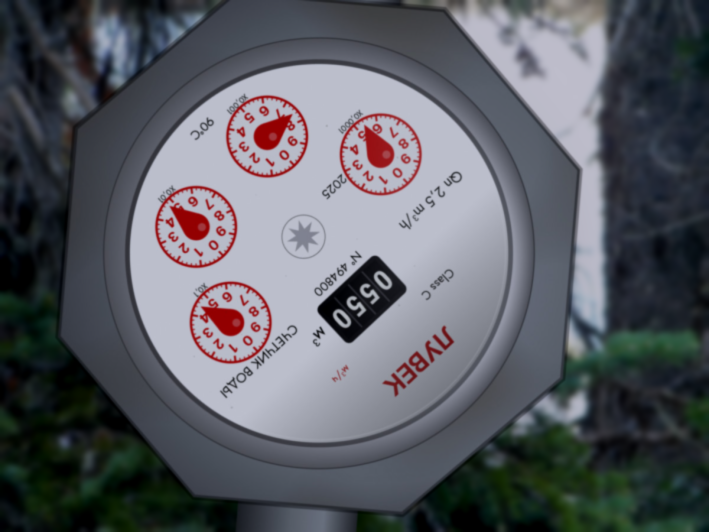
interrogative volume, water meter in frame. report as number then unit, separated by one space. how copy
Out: 550.4475 m³
